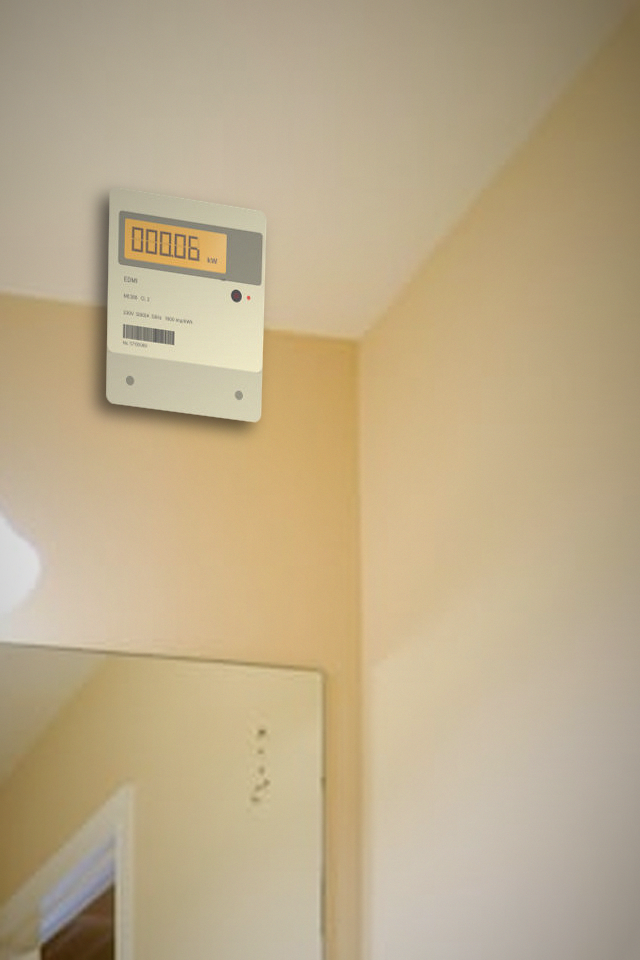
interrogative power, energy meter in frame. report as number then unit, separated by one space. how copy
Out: 0.06 kW
